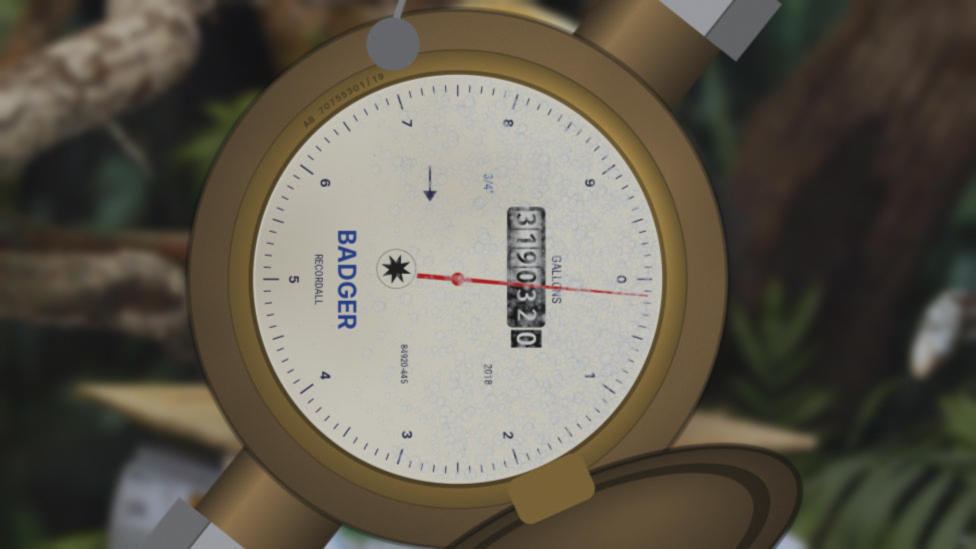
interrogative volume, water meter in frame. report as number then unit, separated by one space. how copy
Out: 3190320.1 gal
